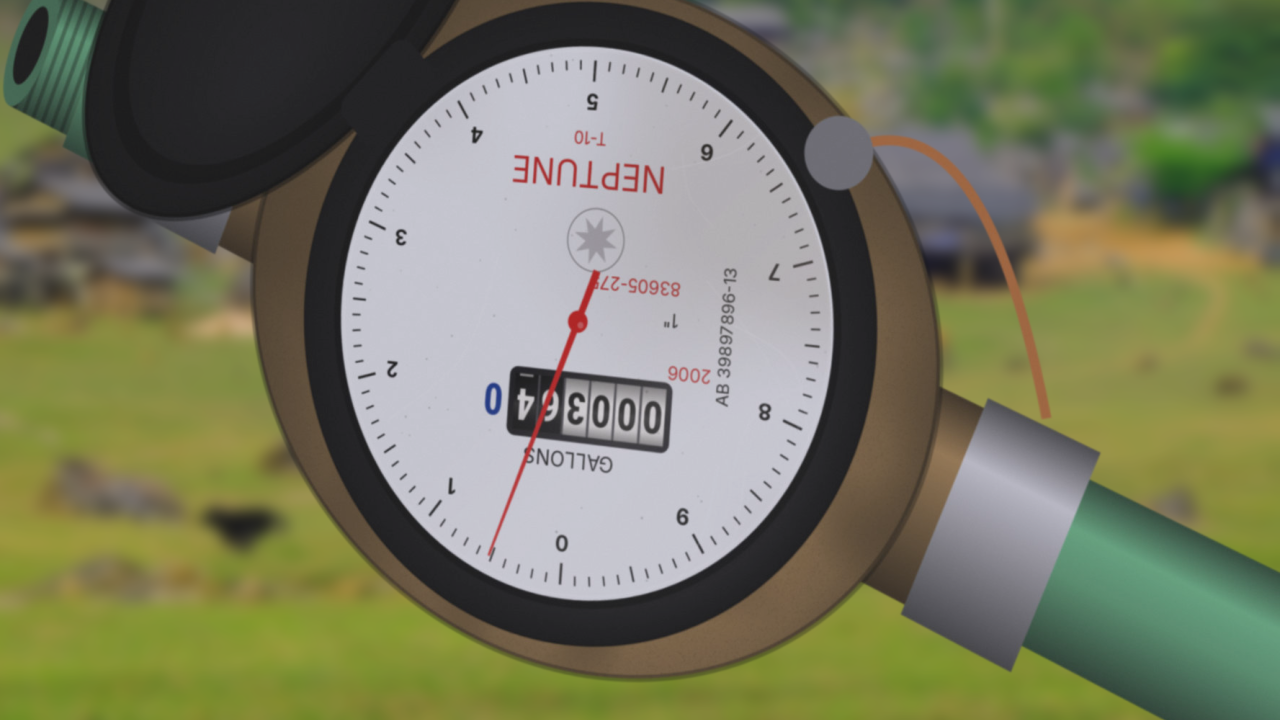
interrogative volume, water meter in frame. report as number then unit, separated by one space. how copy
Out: 3640.5 gal
